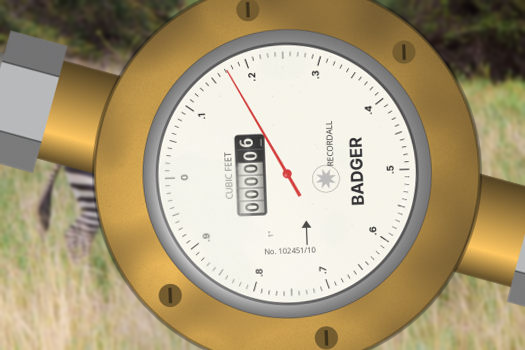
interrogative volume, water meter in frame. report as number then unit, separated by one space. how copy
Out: 6.17 ft³
